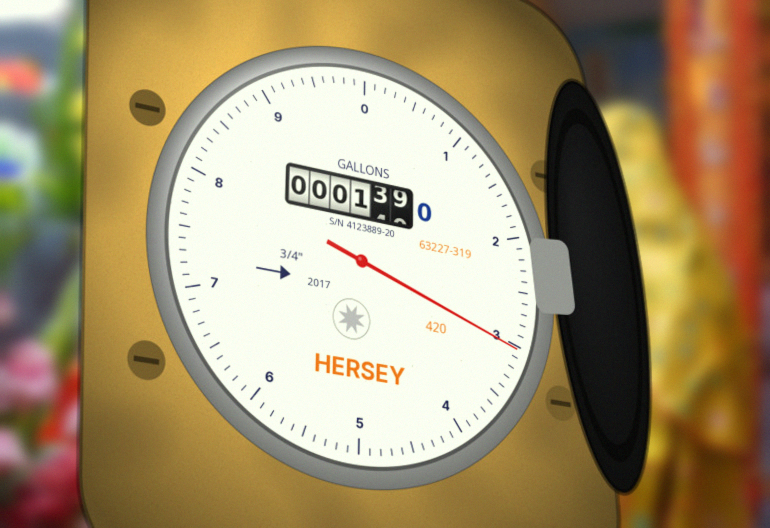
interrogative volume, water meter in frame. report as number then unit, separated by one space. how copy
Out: 1393.0 gal
